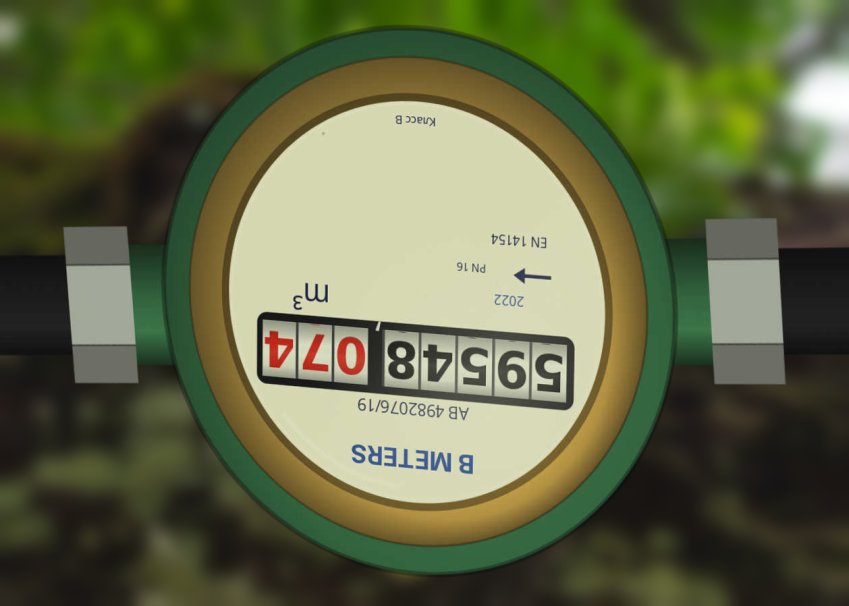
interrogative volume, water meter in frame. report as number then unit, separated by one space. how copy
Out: 59548.074 m³
